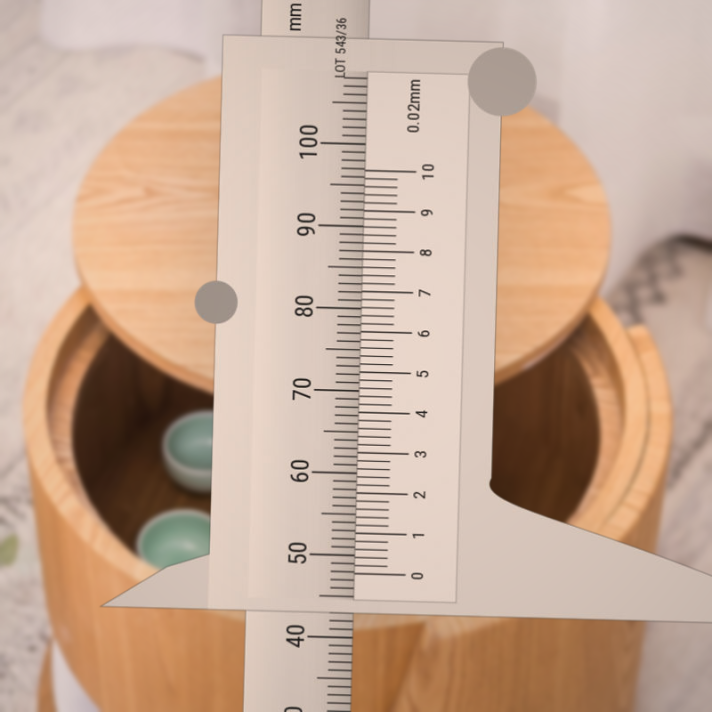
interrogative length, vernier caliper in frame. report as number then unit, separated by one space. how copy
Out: 47.8 mm
